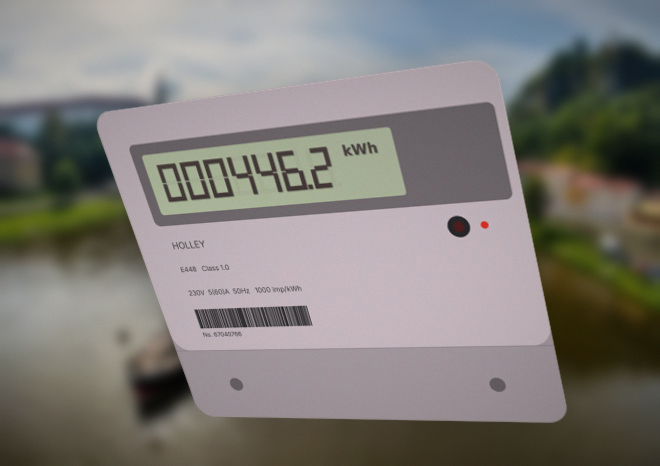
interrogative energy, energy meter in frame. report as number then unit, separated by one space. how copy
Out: 446.2 kWh
